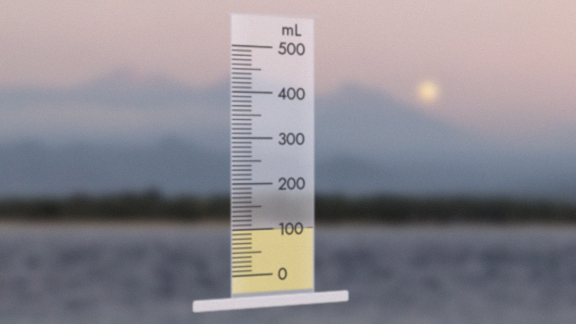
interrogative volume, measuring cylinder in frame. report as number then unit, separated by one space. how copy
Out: 100 mL
